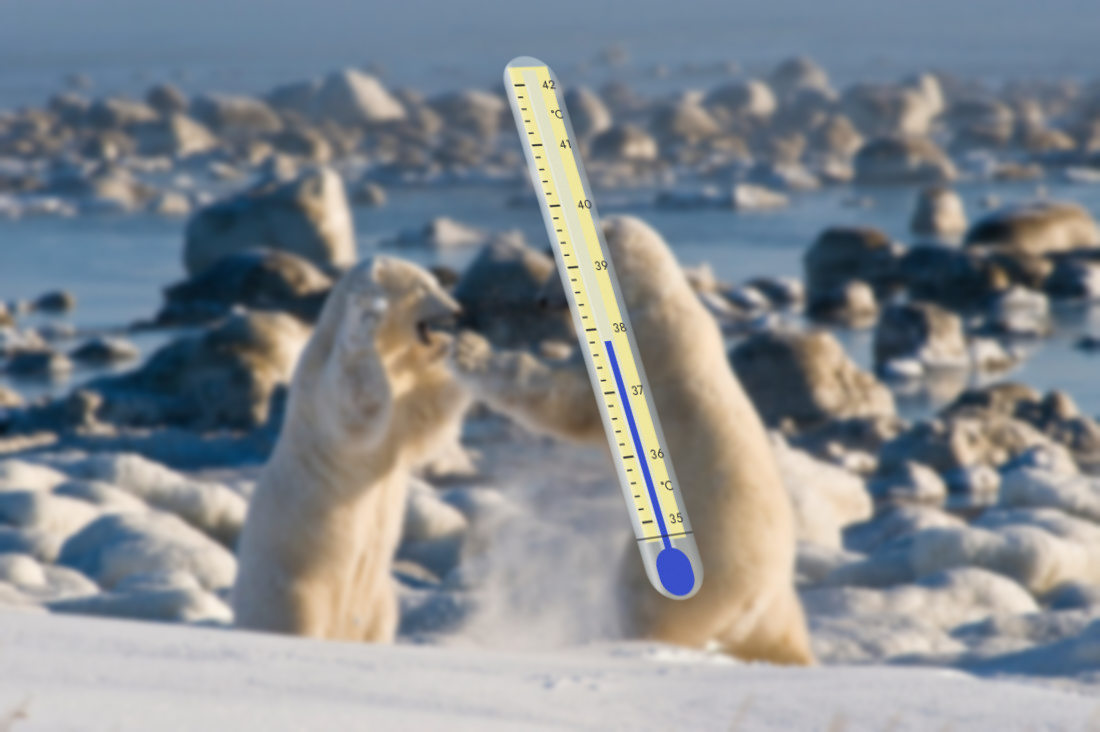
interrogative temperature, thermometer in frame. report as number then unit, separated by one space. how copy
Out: 37.8 °C
